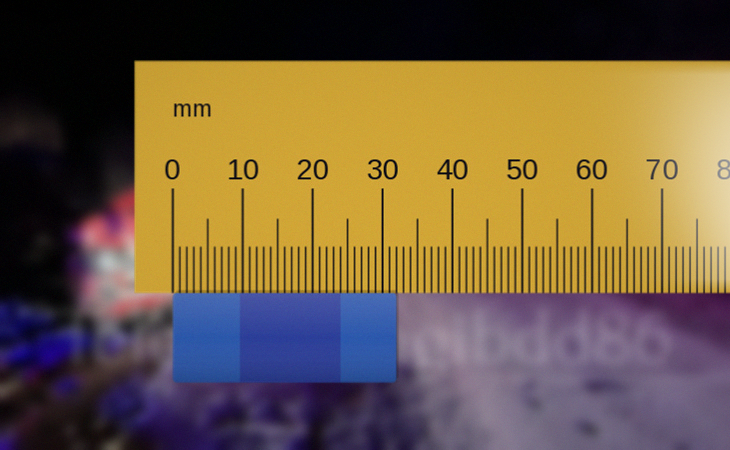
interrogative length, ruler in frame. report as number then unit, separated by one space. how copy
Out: 32 mm
